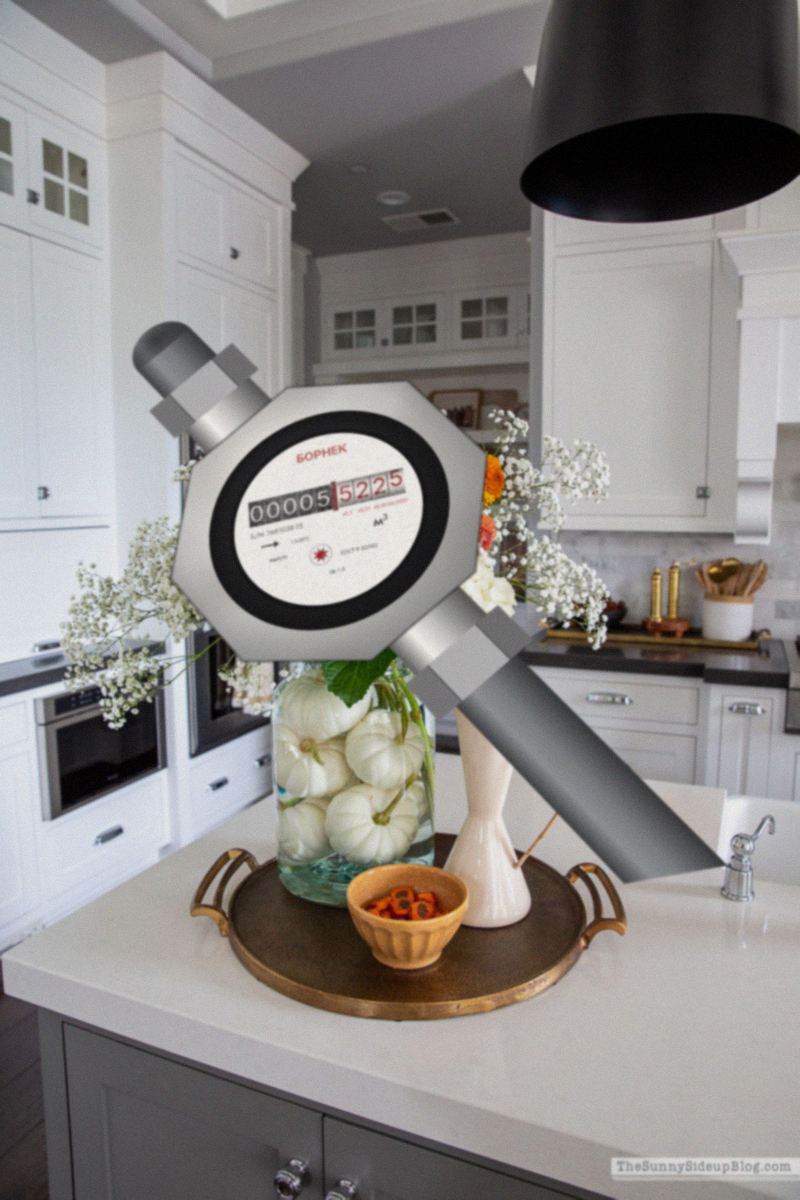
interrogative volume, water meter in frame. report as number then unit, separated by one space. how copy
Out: 5.5225 m³
